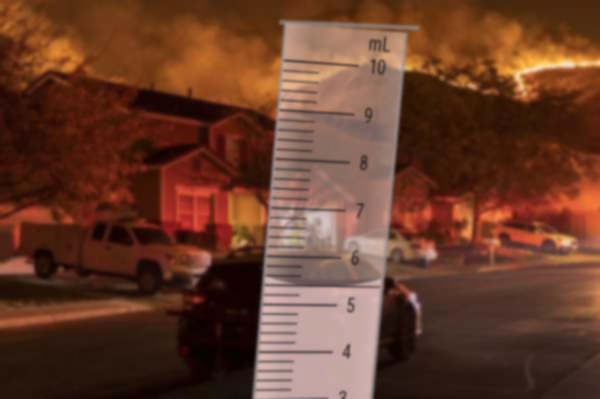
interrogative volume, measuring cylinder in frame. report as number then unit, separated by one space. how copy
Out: 5.4 mL
